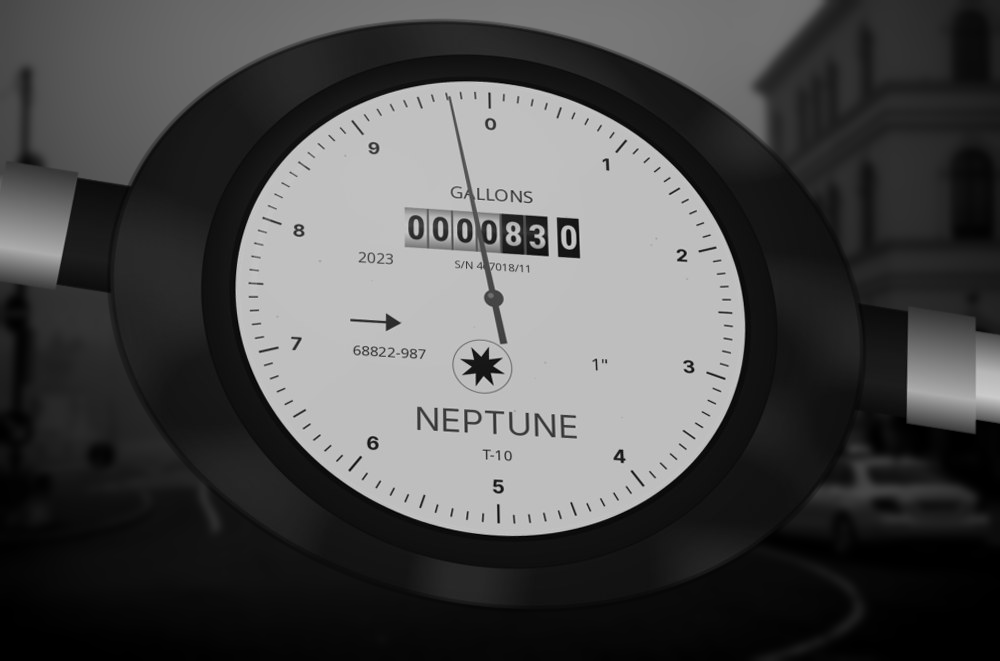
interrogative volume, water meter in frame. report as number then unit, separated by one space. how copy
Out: 829.7 gal
